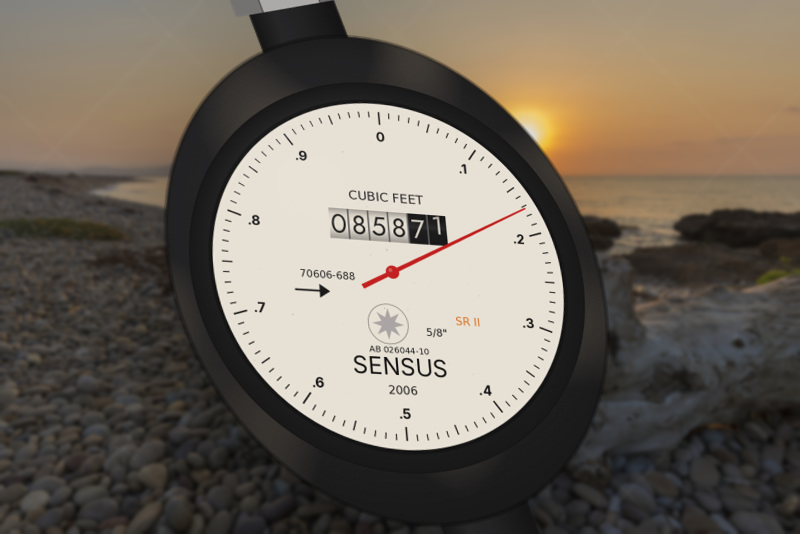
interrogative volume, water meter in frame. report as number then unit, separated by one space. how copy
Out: 85871.17 ft³
